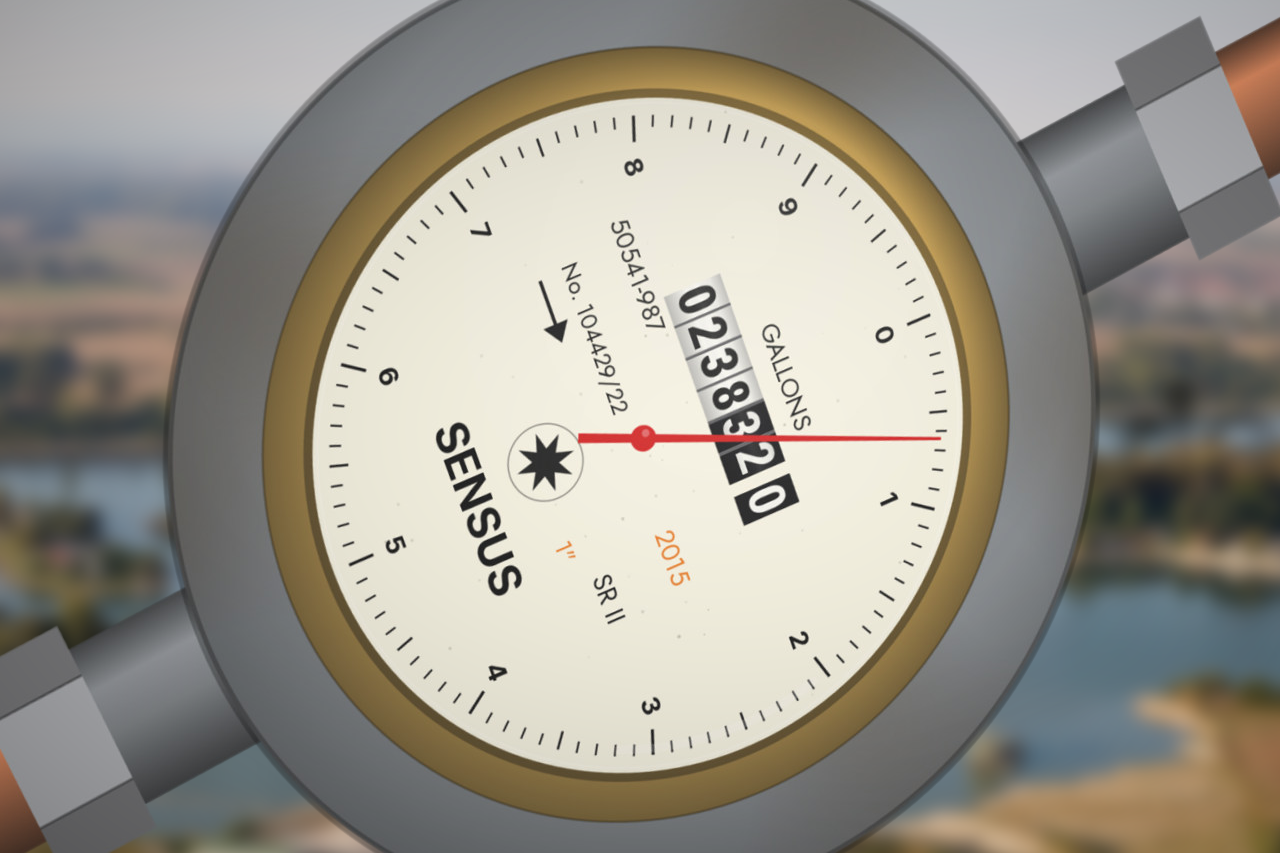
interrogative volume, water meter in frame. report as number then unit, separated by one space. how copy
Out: 238320.6 gal
